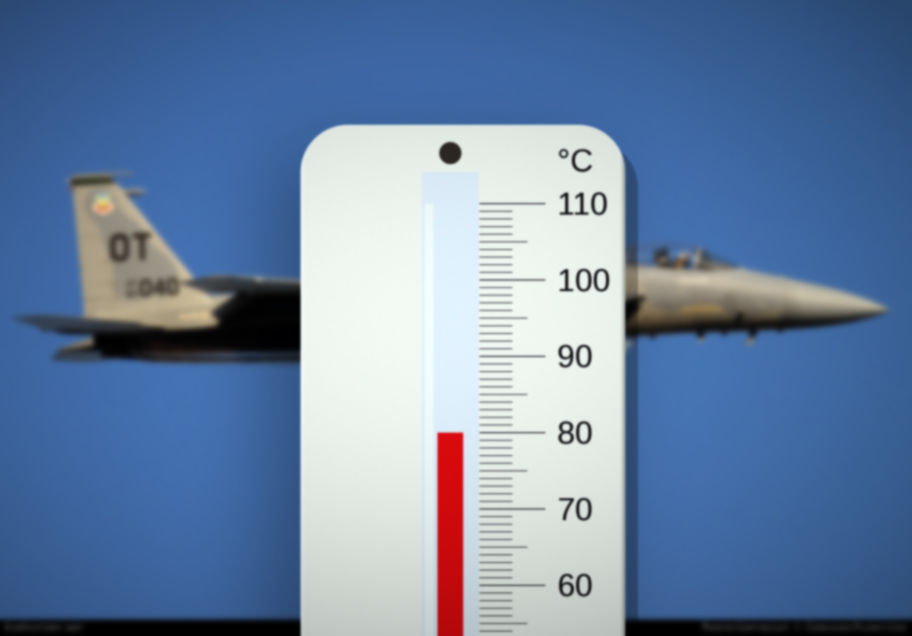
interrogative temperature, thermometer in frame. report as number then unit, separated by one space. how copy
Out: 80 °C
